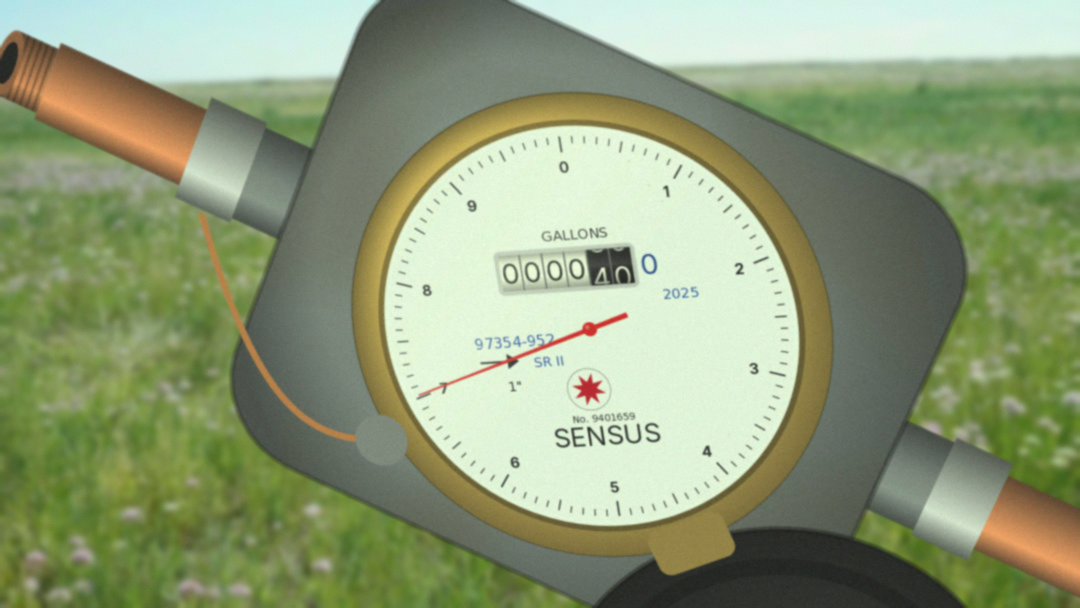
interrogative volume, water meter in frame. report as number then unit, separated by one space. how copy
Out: 397.0 gal
